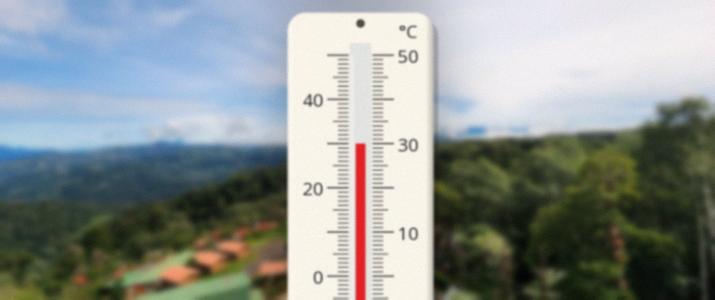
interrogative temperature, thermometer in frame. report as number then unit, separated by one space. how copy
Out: 30 °C
